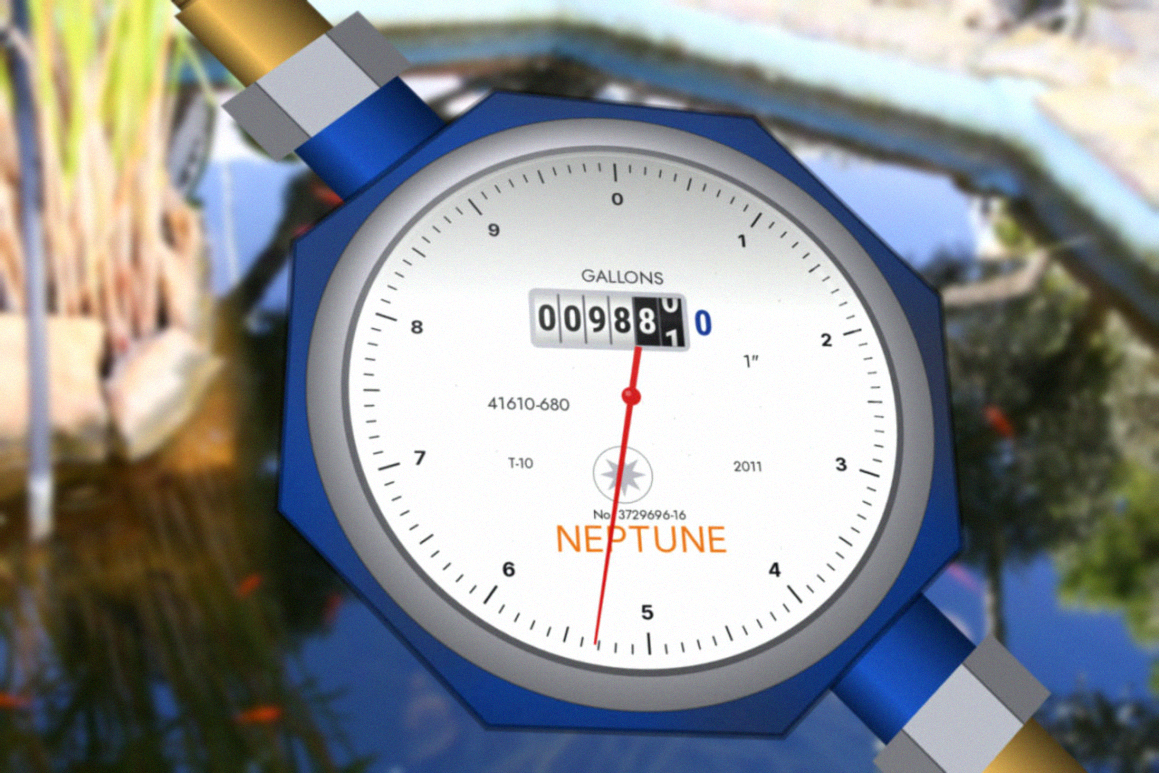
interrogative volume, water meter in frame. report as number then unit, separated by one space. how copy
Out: 98805.3 gal
